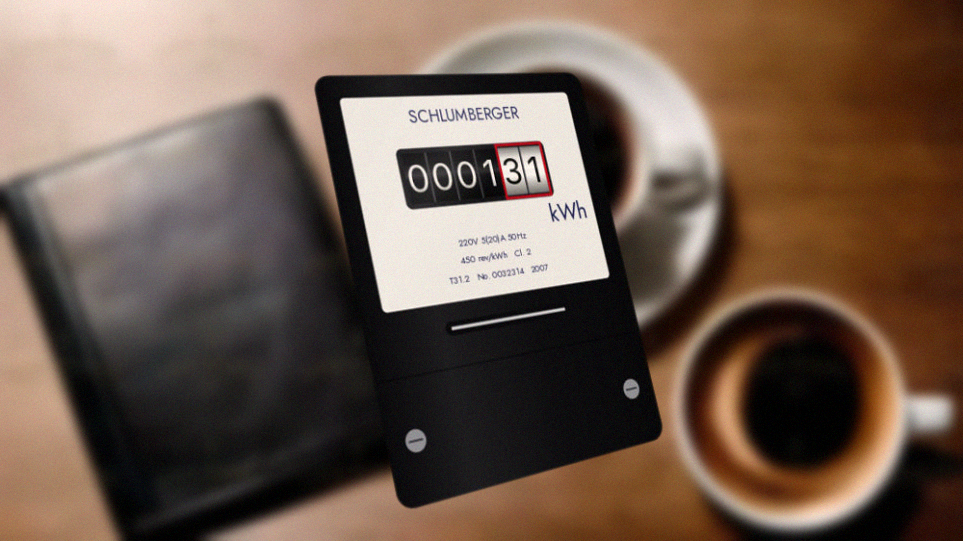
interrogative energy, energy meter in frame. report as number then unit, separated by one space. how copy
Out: 1.31 kWh
